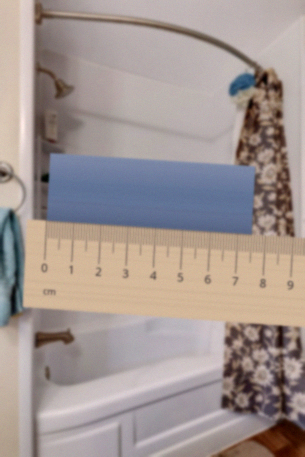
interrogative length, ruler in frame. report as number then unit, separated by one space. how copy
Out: 7.5 cm
